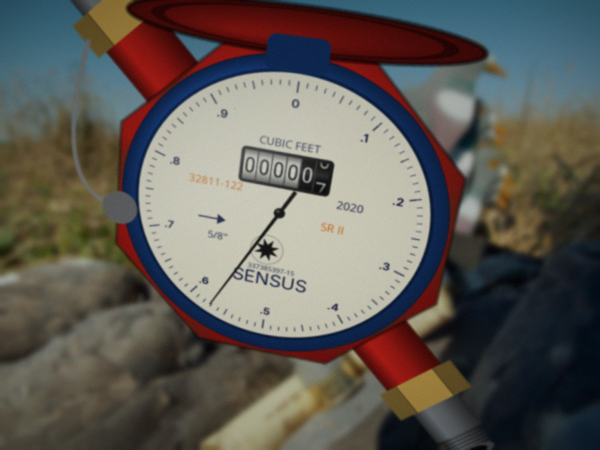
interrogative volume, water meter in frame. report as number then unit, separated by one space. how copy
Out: 6.57 ft³
